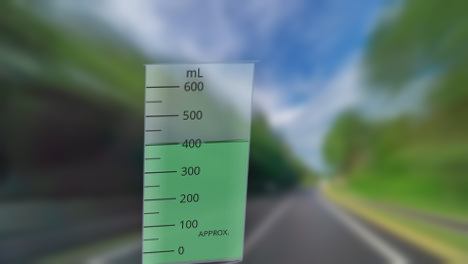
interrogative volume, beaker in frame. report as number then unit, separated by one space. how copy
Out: 400 mL
